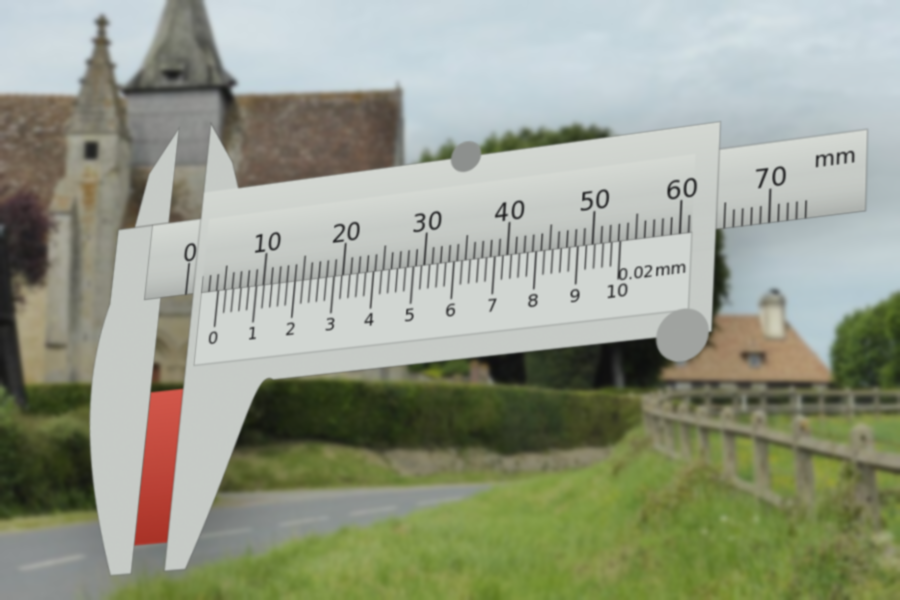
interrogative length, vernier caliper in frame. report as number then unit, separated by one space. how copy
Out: 4.2 mm
